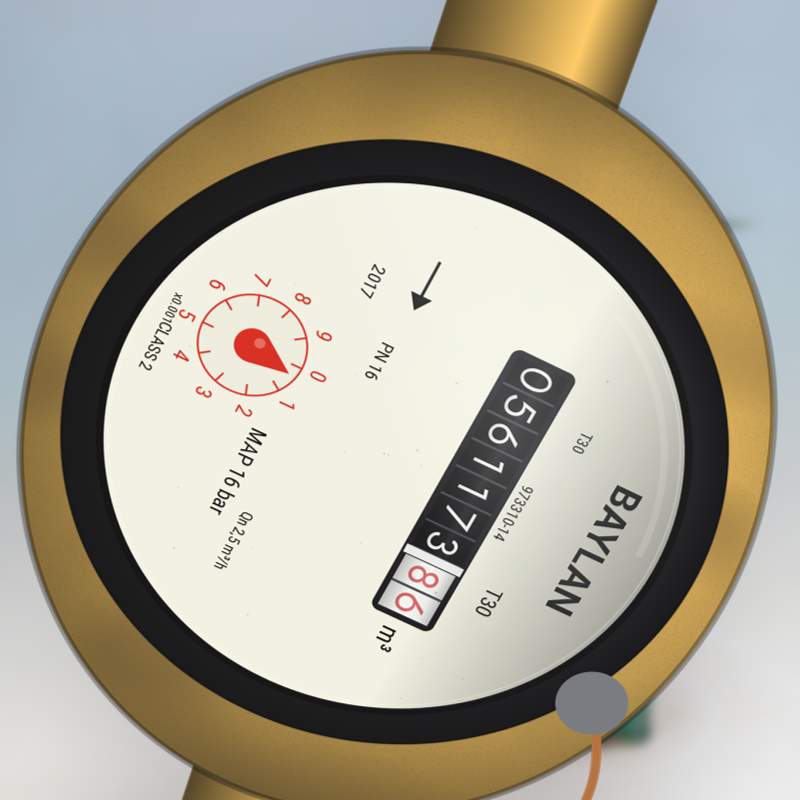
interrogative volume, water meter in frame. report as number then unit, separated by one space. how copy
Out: 561173.860 m³
